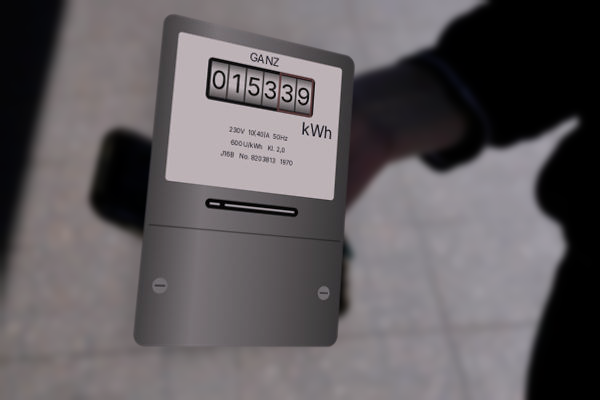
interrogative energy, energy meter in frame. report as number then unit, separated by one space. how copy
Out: 153.39 kWh
